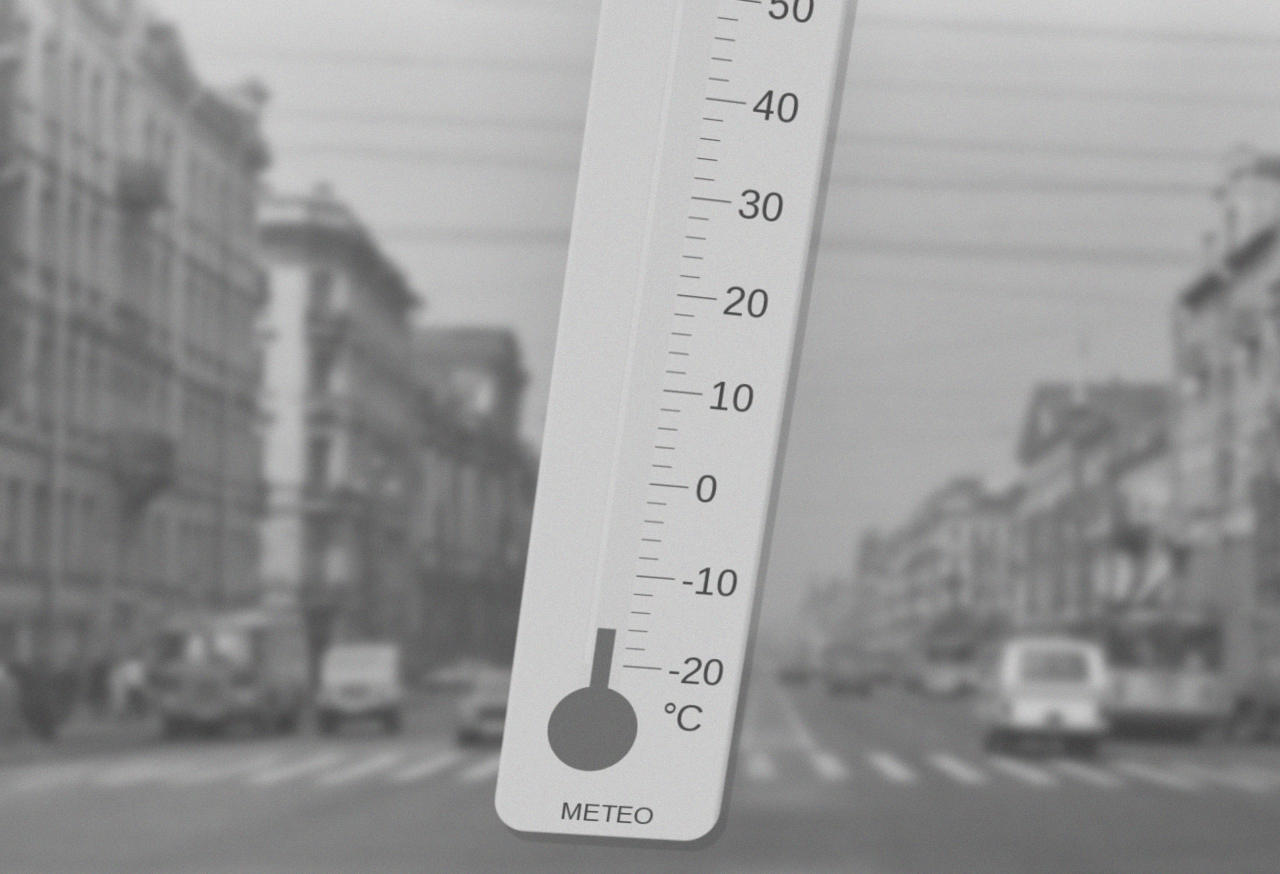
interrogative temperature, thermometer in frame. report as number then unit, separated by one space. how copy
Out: -16 °C
